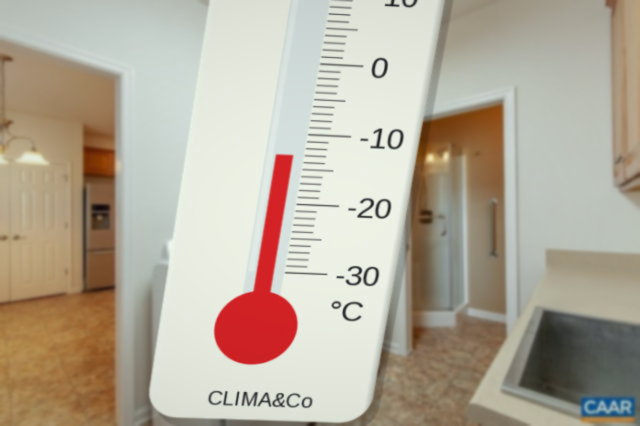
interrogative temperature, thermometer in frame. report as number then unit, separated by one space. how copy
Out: -13 °C
